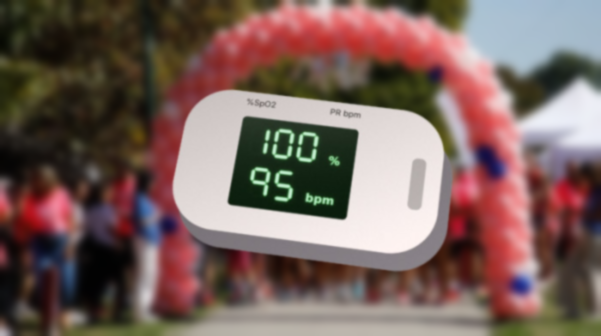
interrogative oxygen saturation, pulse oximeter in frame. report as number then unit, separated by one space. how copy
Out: 100 %
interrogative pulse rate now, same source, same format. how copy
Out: 95 bpm
